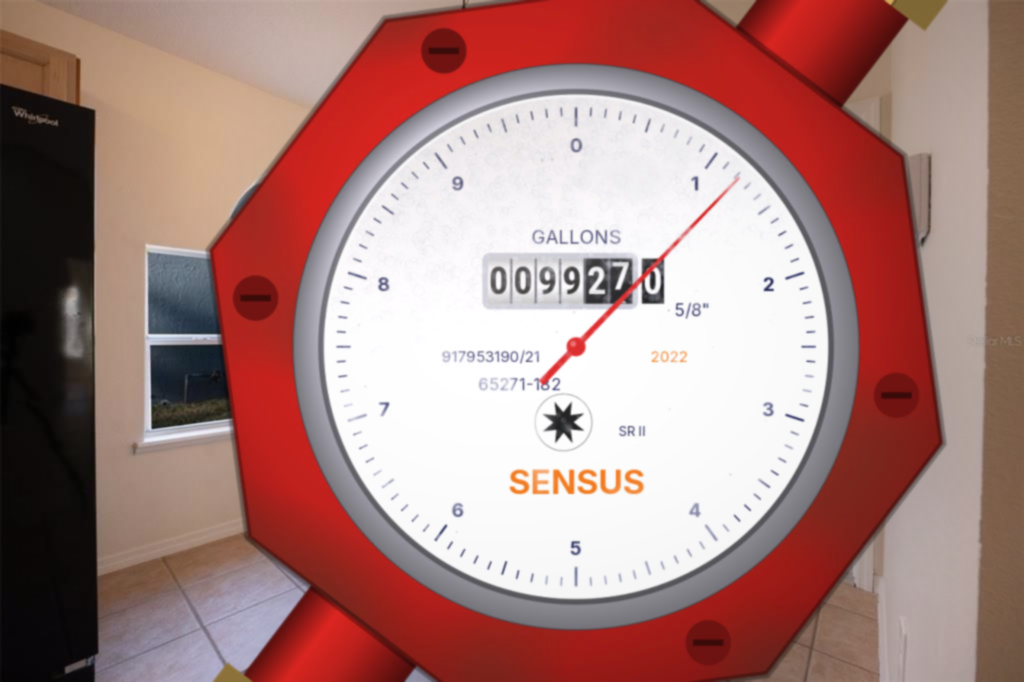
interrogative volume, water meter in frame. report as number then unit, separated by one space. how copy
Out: 99271.2 gal
